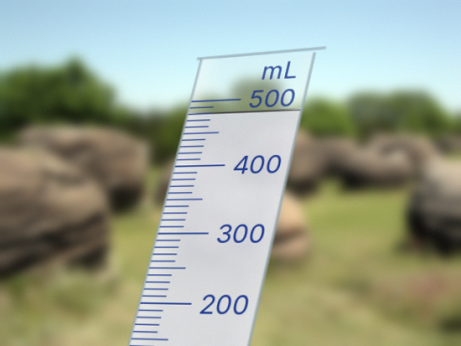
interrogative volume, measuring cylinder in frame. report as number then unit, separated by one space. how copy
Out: 480 mL
